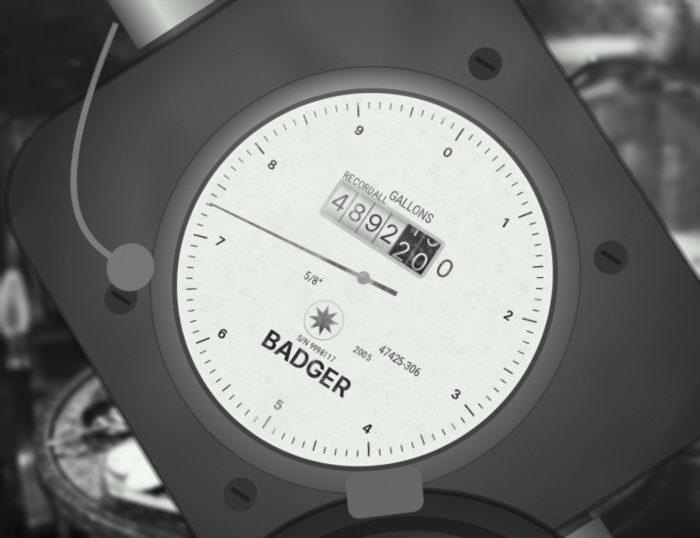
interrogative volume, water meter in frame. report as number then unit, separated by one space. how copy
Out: 4892197.3 gal
